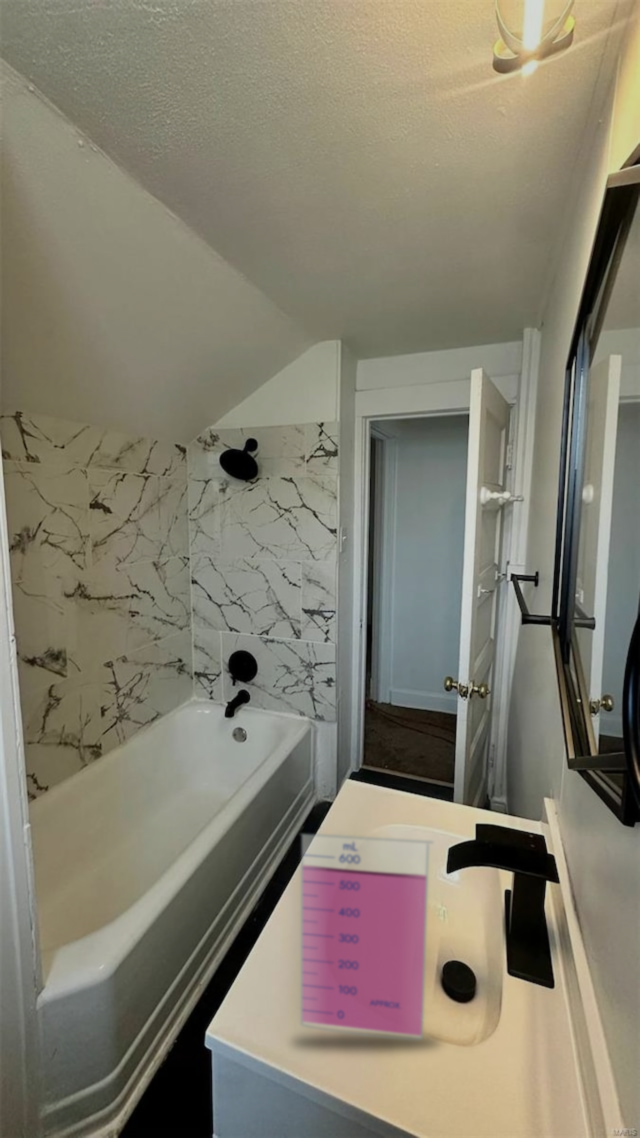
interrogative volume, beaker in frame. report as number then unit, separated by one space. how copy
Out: 550 mL
